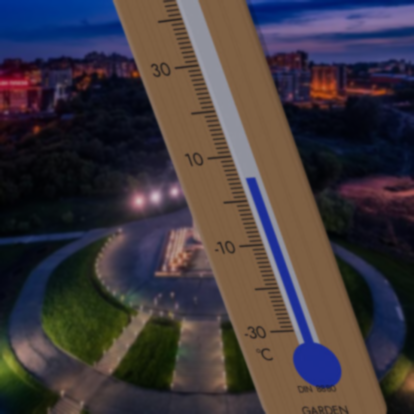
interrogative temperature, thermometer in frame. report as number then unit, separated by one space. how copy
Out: 5 °C
